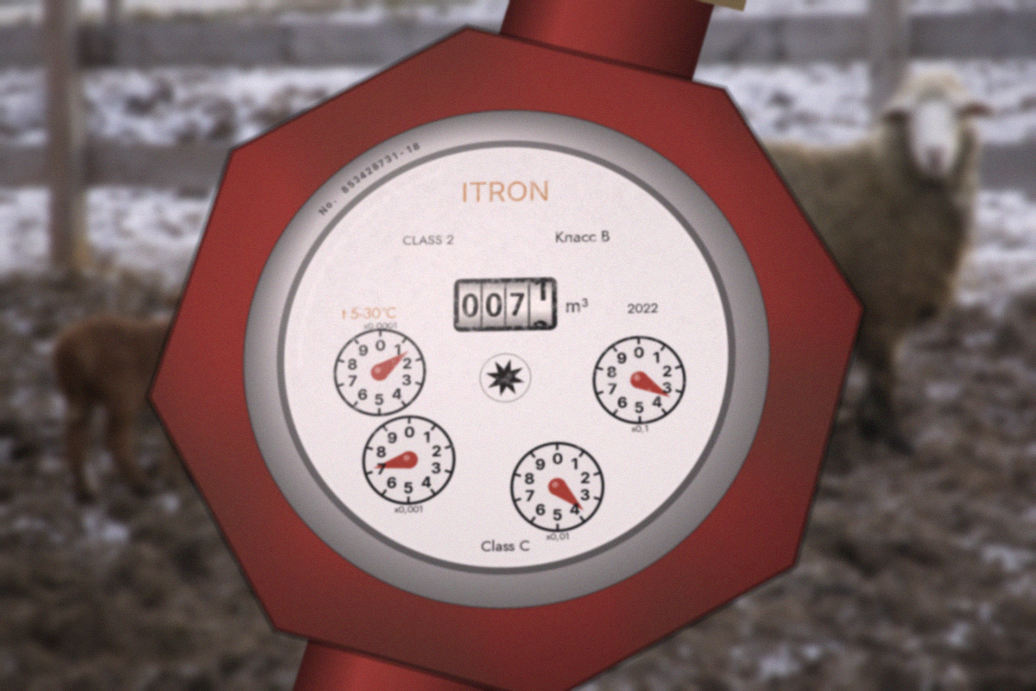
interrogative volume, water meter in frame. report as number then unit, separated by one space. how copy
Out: 71.3371 m³
